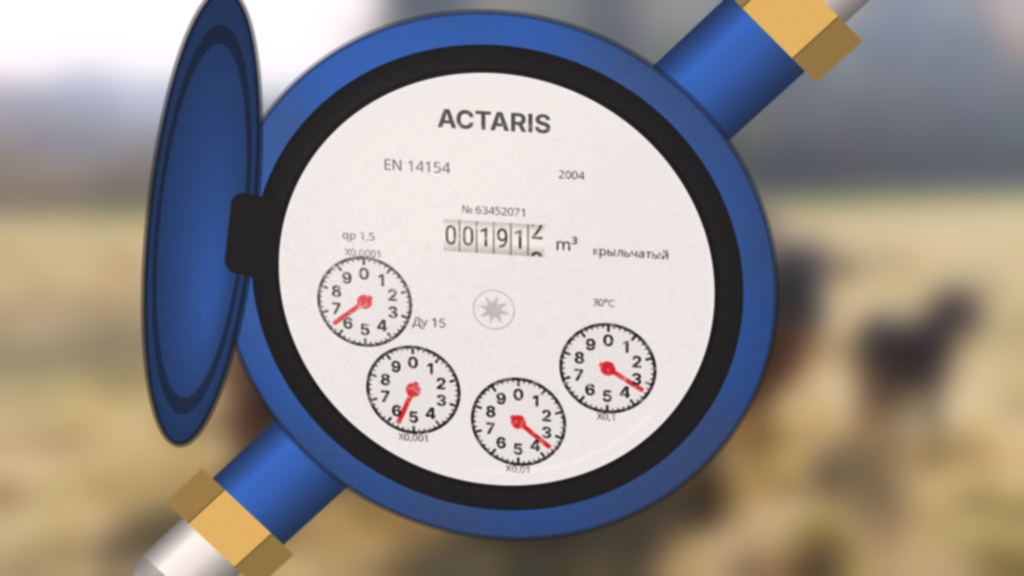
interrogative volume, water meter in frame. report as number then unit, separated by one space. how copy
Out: 1912.3356 m³
